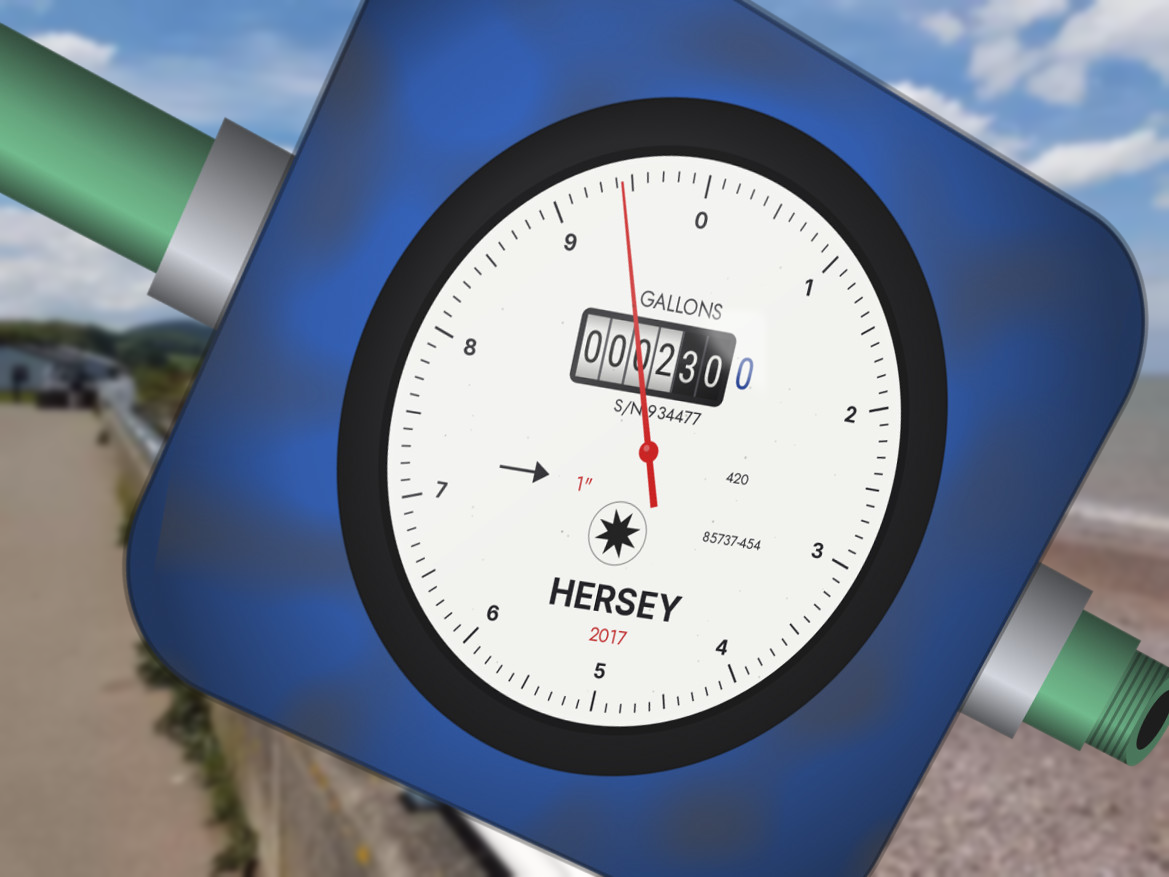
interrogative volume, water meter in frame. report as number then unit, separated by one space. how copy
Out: 2299.4 gal
